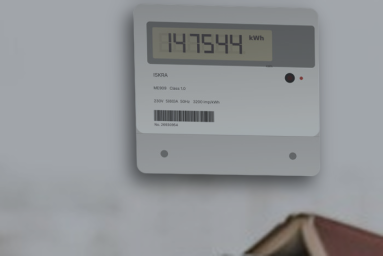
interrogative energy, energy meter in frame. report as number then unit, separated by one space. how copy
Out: 147544 kWh
